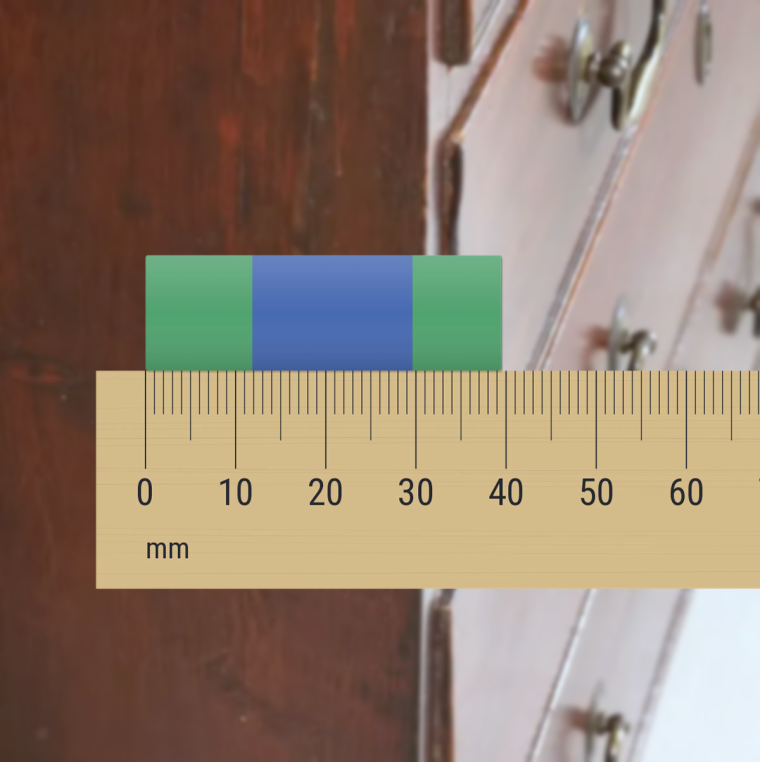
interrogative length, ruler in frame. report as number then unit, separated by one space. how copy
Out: 39.5 mm
